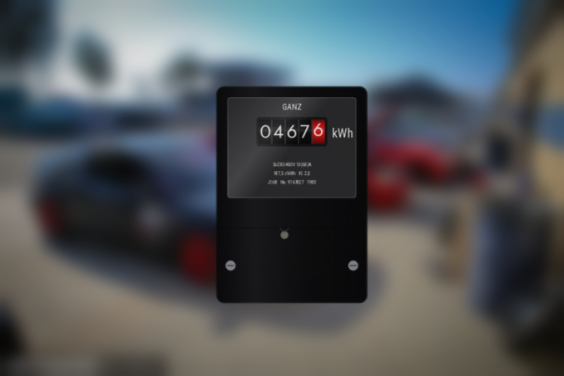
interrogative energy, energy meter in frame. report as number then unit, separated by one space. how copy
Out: 467.6 kWh
